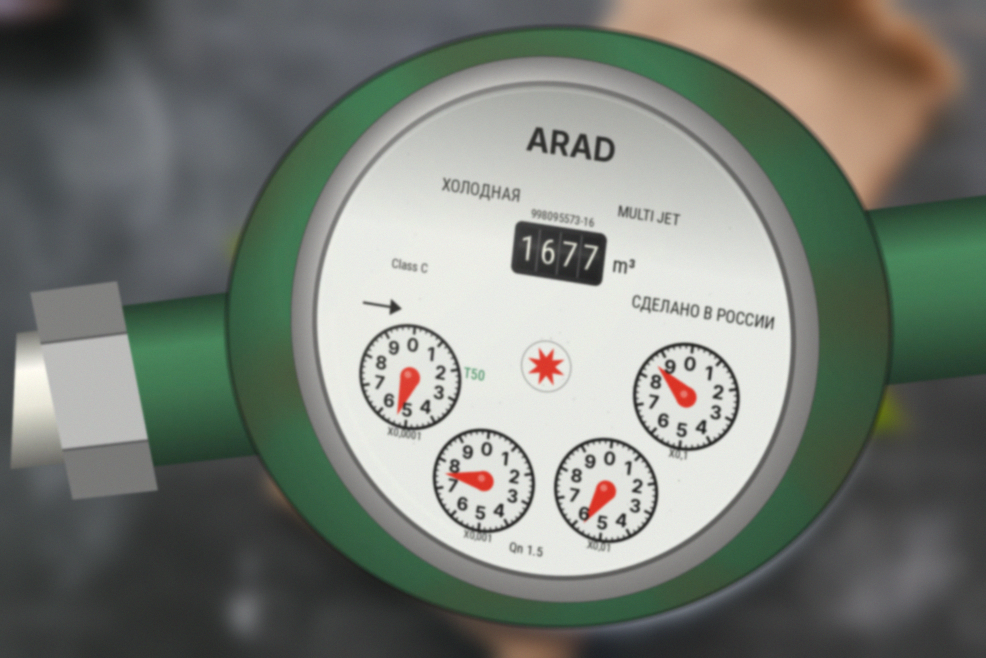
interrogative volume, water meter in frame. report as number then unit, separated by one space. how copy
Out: 1677.8575 m³
